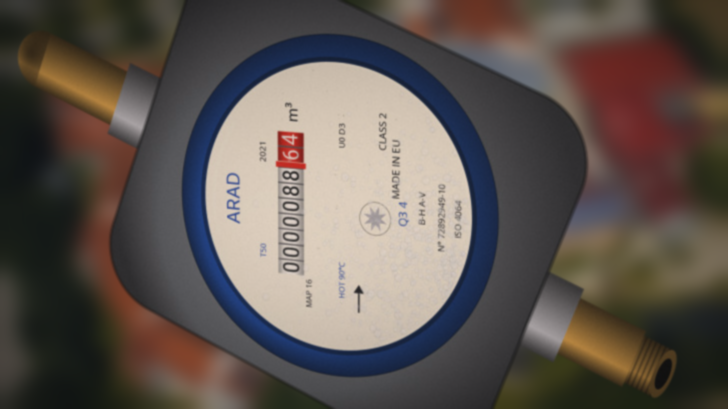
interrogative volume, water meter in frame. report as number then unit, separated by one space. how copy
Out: 88.64 m³
